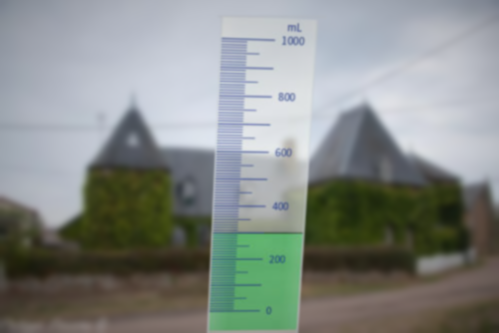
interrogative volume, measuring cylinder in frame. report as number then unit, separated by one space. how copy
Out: 300 mL
